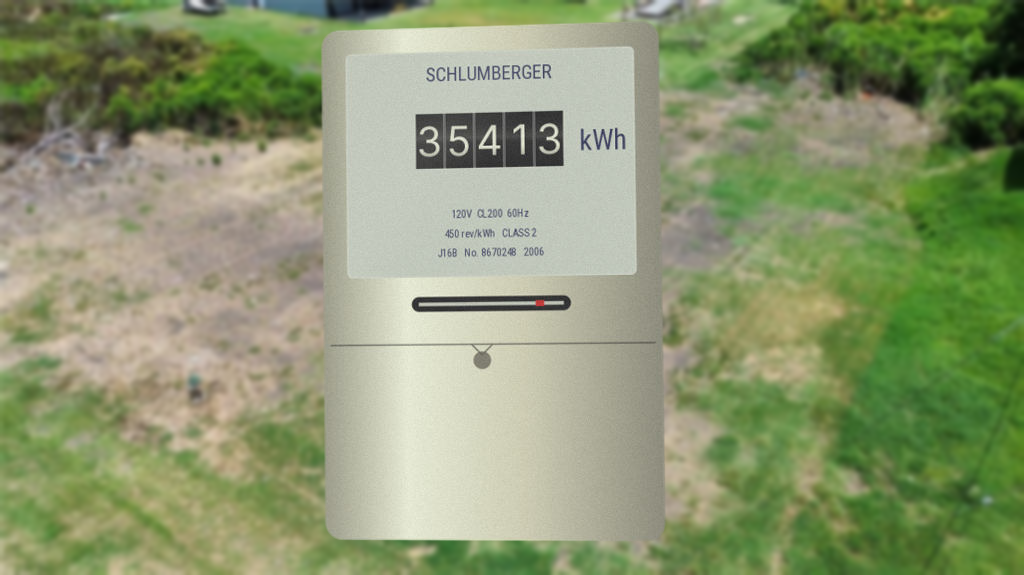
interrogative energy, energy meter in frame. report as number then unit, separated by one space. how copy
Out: 35413 kWh
